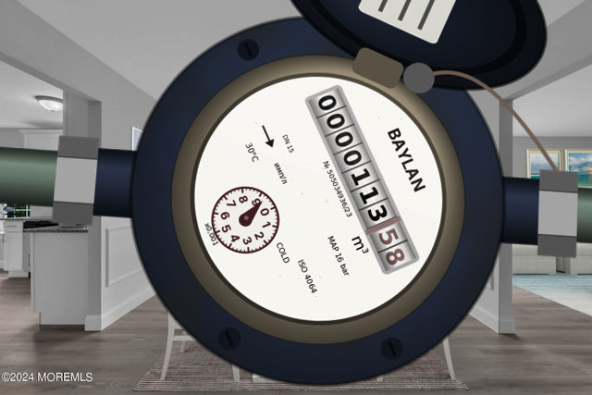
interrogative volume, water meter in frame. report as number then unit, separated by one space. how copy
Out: 113.579 m³
